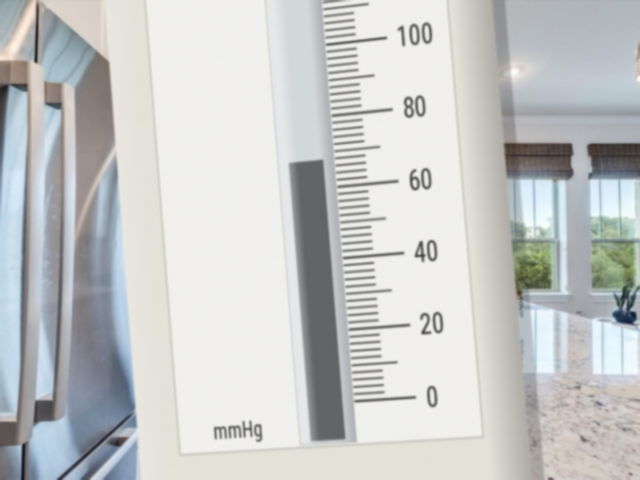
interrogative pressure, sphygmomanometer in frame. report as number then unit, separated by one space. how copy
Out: 68 mmHg
